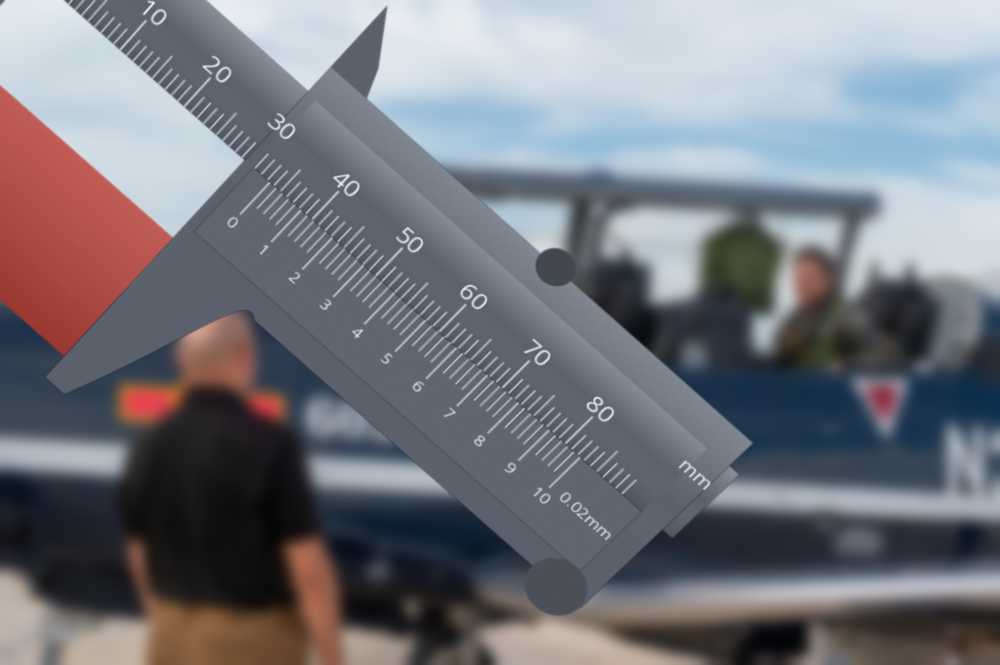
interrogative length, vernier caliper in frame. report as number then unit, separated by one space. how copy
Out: 33.4 mm
